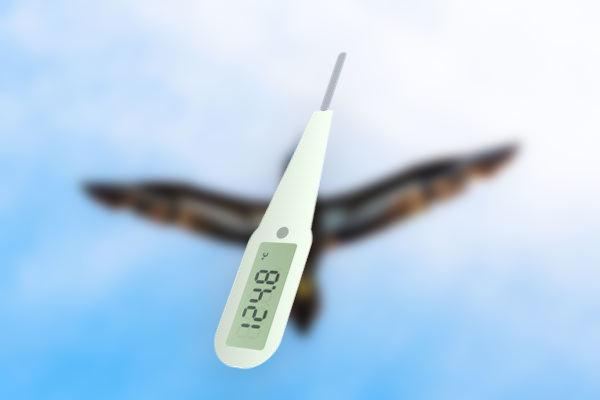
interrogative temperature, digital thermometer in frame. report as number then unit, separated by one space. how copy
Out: 124.8 °C
